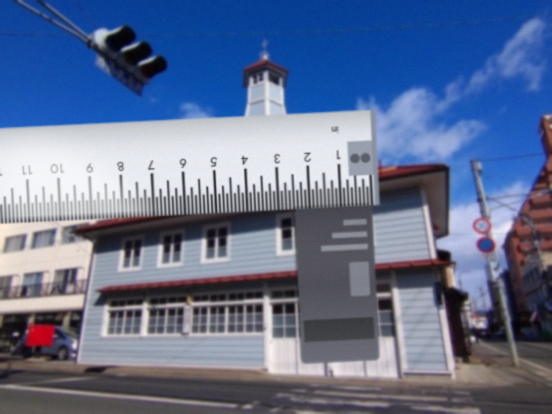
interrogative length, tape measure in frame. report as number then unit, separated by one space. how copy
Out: 2.5 in
